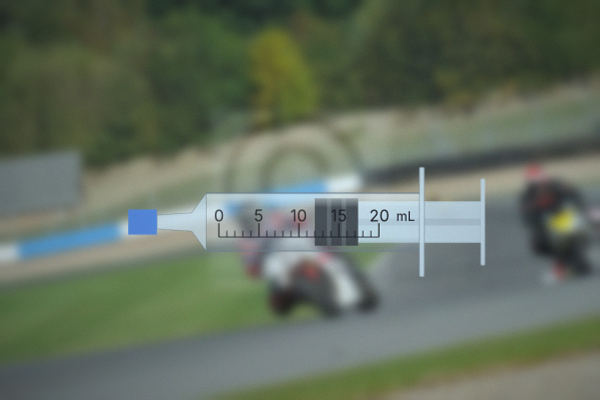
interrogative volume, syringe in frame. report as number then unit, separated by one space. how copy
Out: 12 mL
